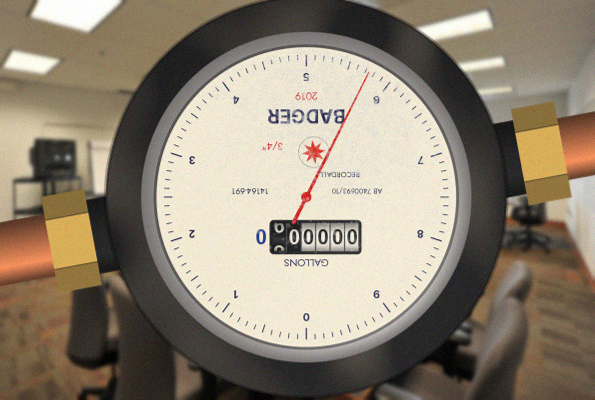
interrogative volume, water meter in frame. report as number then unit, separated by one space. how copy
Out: 85.7 gal
